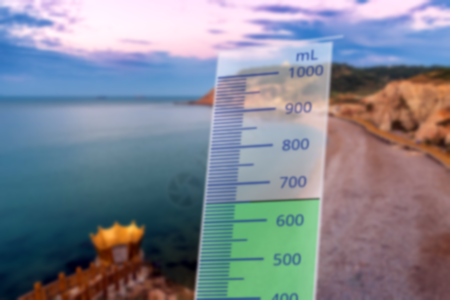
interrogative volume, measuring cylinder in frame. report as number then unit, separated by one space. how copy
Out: 650 mL
